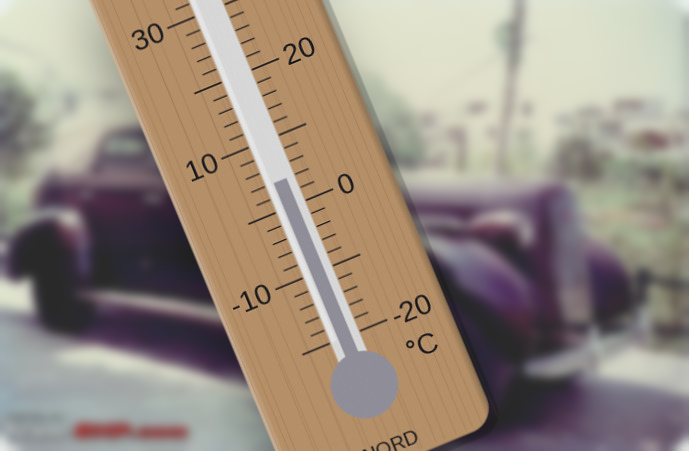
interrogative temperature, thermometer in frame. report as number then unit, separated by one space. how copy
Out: 4 °C
